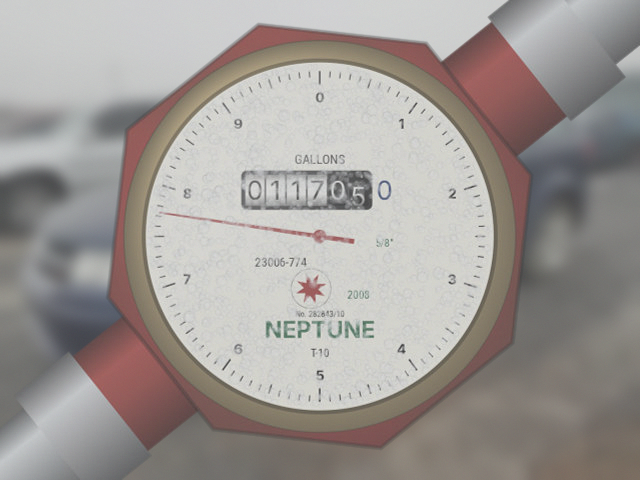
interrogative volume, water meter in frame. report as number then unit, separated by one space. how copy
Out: 117047.7 gal
